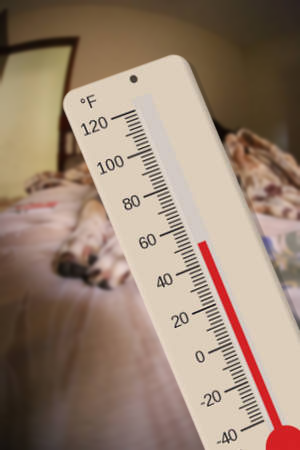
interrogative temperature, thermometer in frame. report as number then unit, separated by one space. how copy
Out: 50 °F
